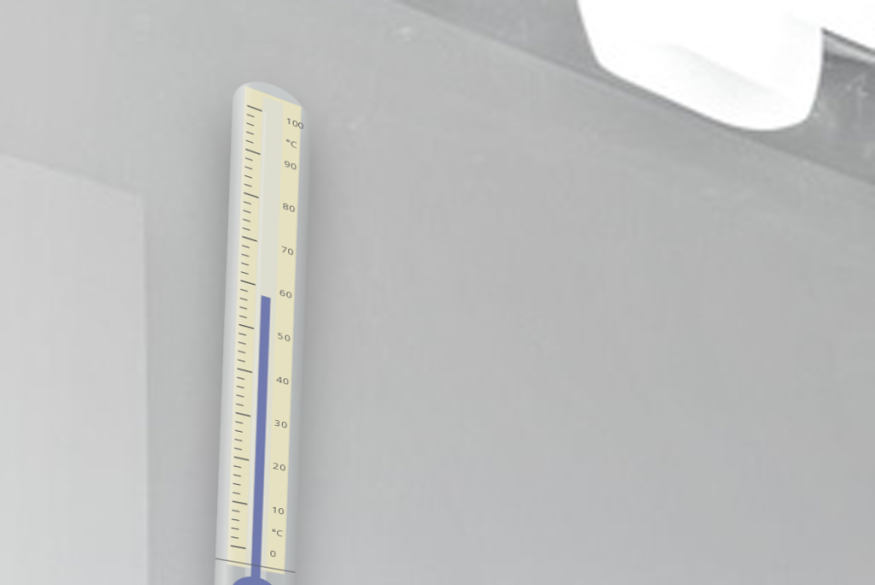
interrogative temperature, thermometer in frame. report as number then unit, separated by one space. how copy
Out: 58 °C
